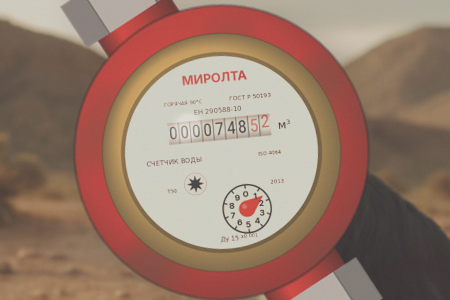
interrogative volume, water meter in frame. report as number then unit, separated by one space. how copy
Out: 748.521 m³
